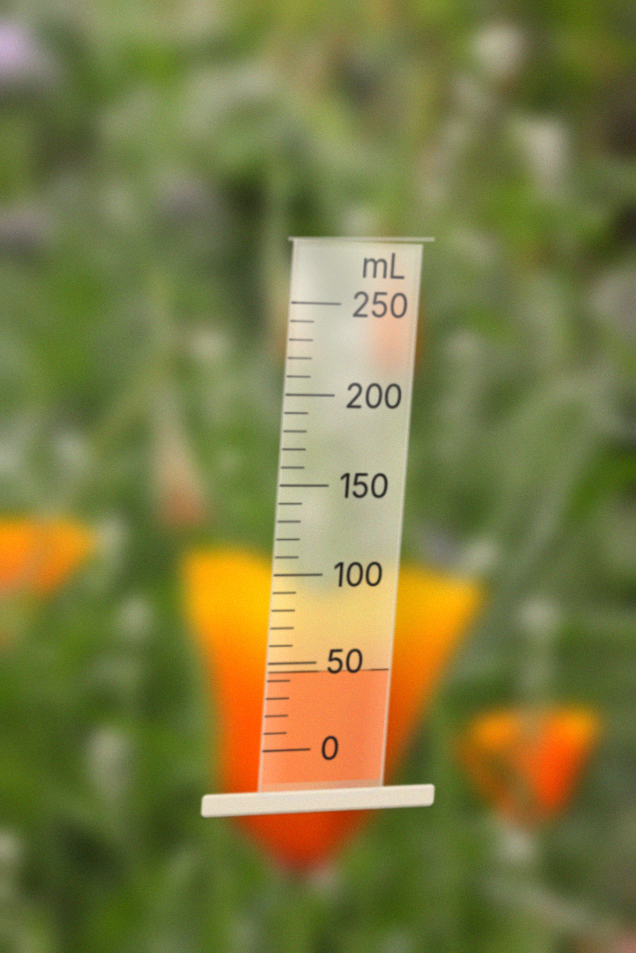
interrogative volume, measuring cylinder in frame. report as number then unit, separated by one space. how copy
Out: 45 mL
